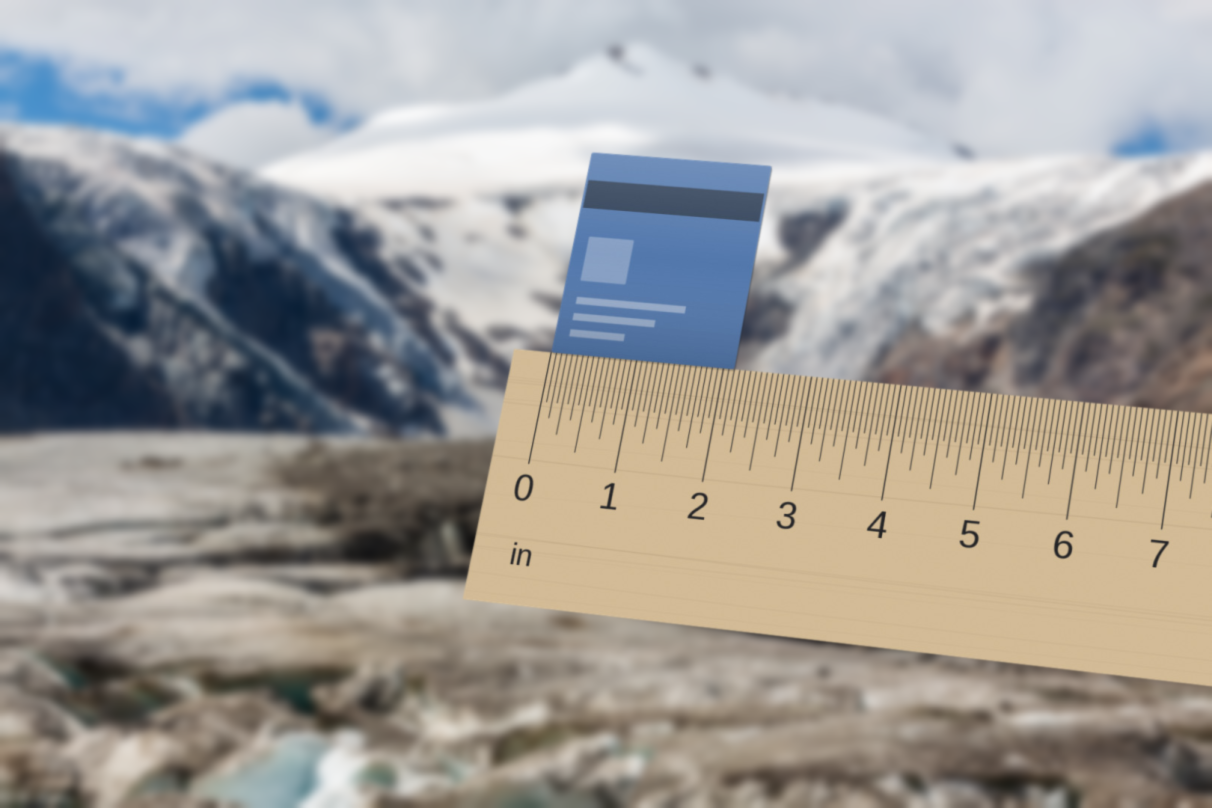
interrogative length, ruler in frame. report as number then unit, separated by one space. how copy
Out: 2.125 in
